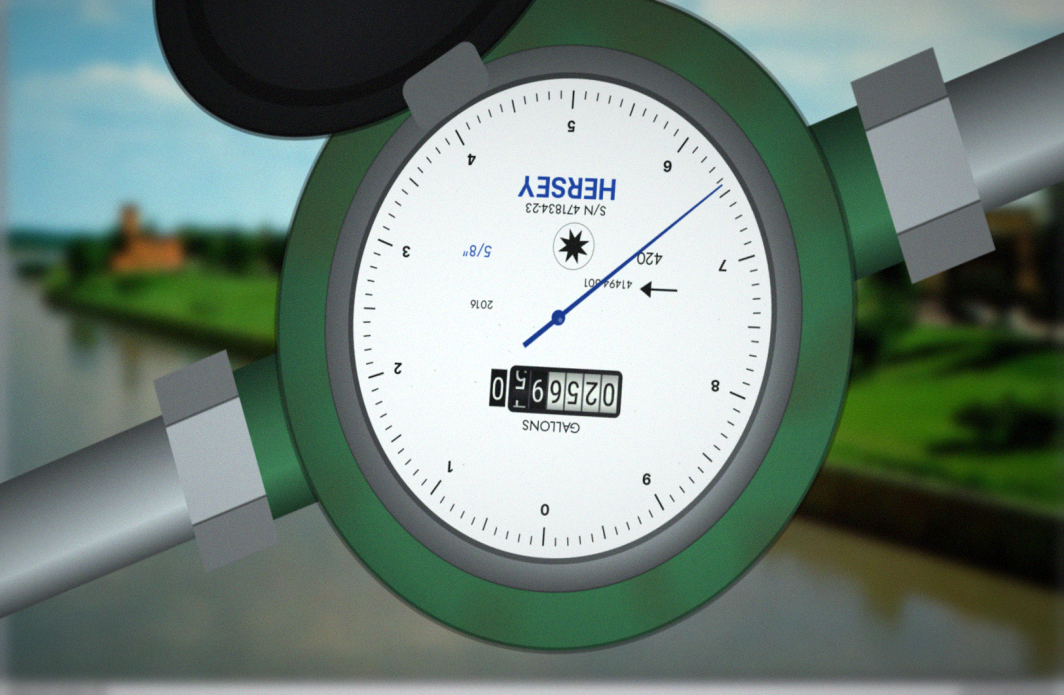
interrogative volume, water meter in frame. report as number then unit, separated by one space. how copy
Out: 256946.4 gal
